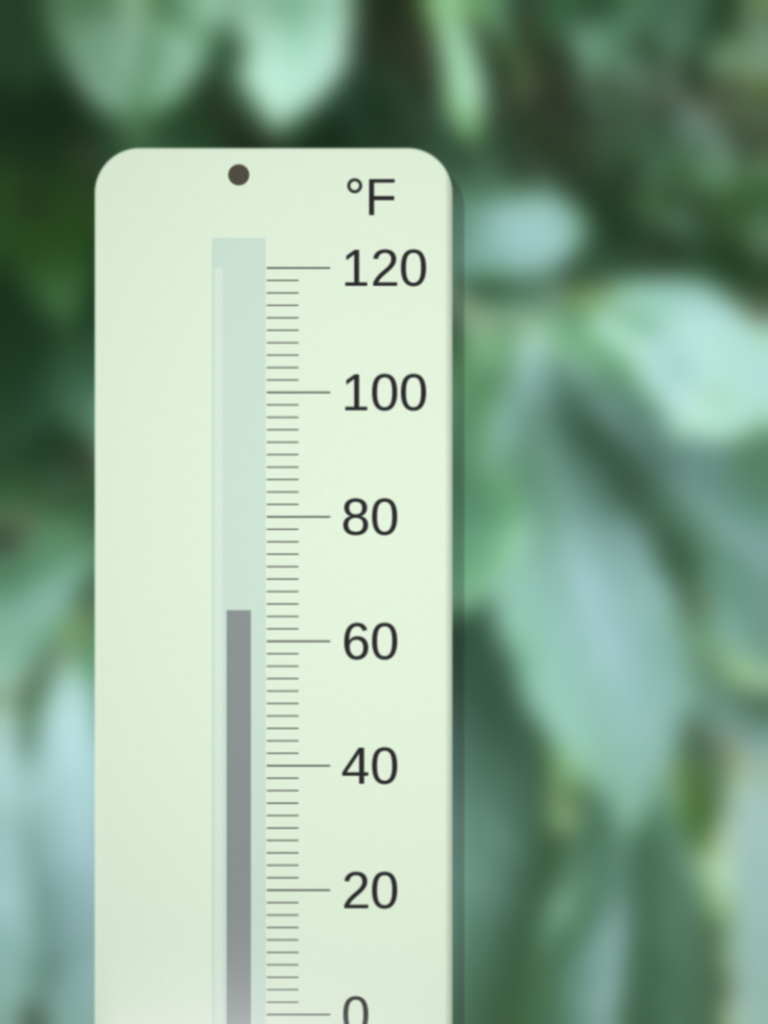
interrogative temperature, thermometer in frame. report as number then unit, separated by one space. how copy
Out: 65 °F
